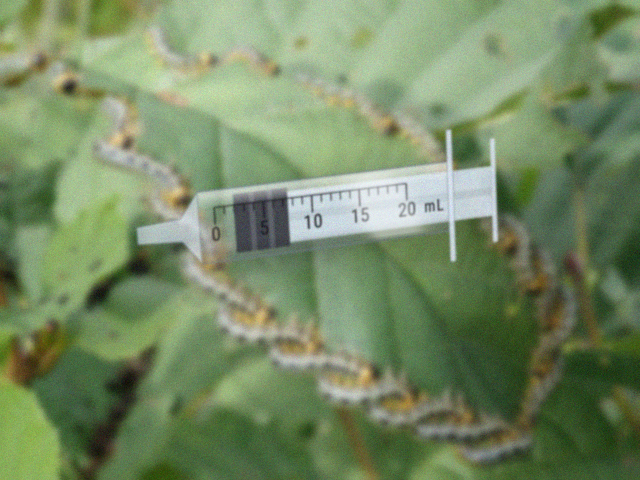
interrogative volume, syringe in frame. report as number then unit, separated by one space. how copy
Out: 2 mL
